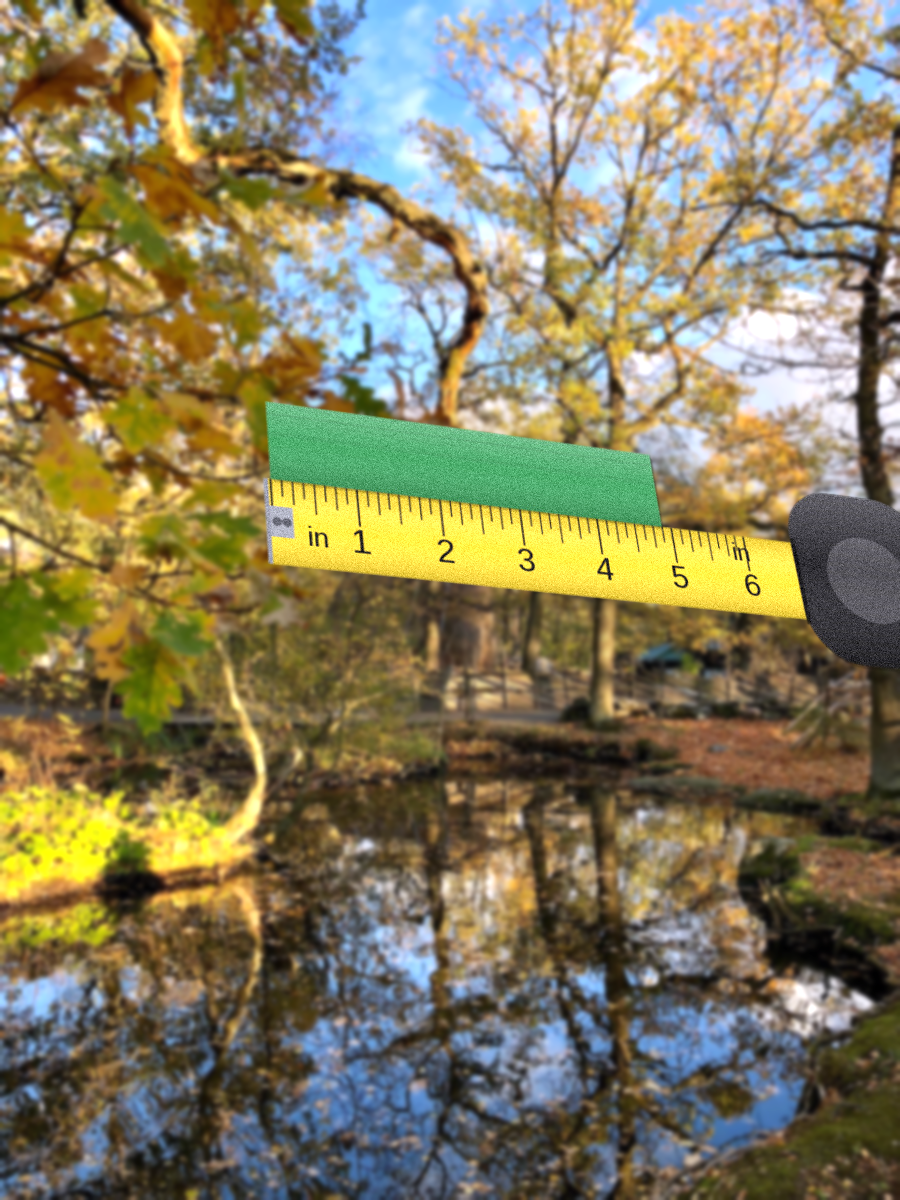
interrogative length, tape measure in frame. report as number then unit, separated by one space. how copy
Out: 4.875 in
